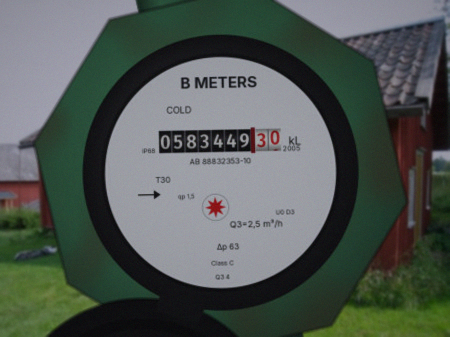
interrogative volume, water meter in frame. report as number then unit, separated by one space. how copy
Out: 583449.30 kL
